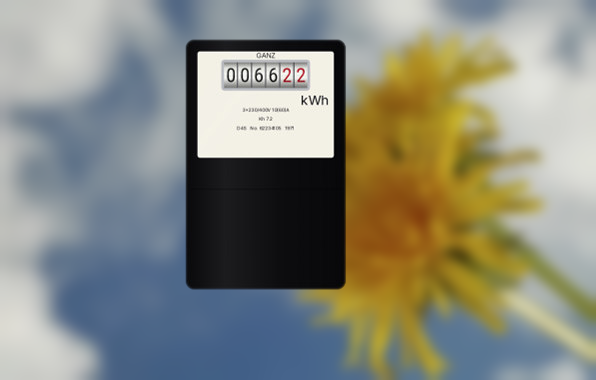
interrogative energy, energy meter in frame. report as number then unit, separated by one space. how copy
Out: 66.22 kWh
